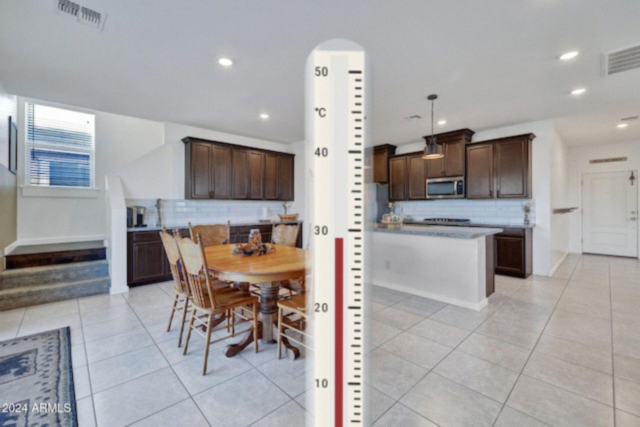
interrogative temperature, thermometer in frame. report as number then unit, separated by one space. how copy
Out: 29 °C
